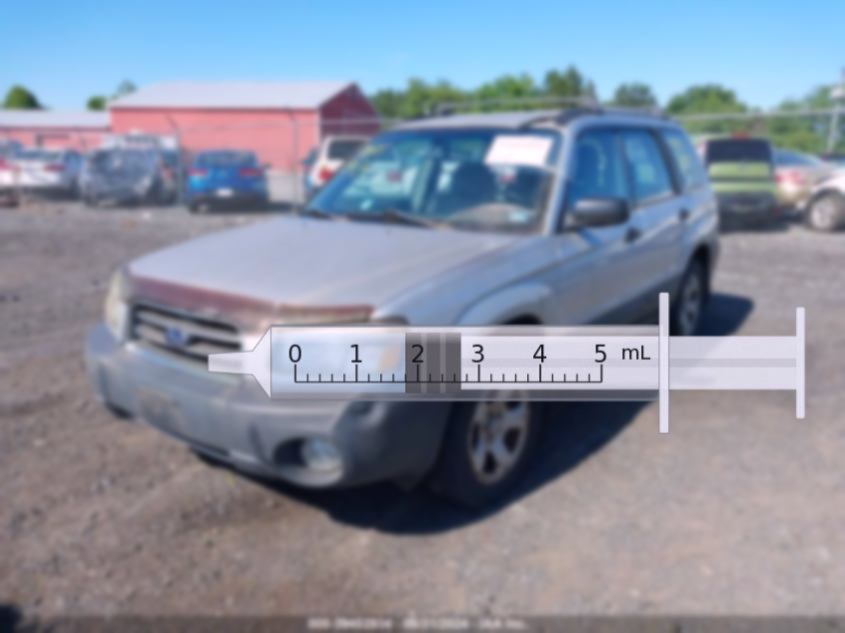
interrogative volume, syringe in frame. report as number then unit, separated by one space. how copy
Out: 1.8 mL
